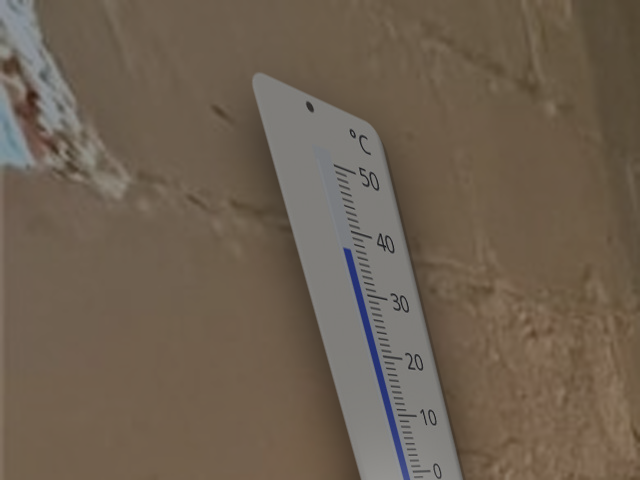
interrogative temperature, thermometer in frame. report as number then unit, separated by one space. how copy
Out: 37 °C
